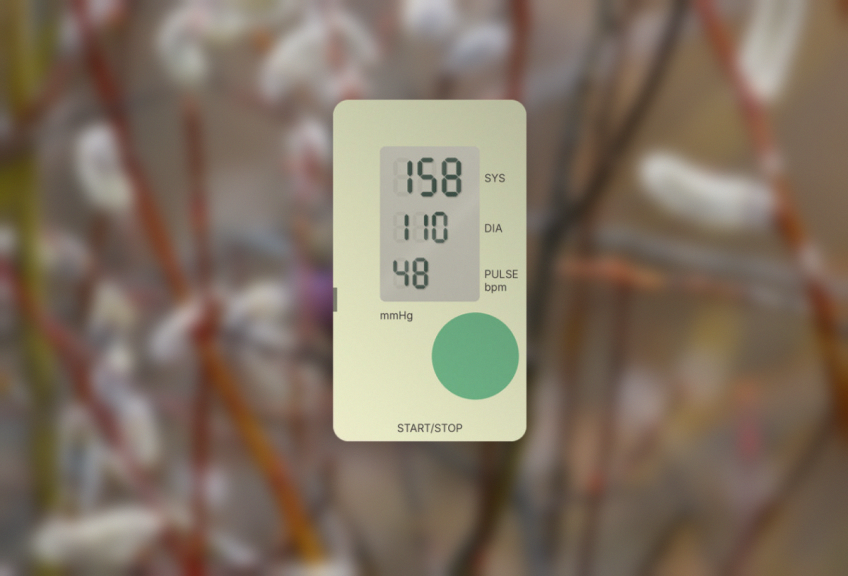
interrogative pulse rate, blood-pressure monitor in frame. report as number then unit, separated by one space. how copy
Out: 48 bpm
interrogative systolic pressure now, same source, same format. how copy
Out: 158 mmHg
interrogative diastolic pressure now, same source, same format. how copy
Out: 110 mmHg
